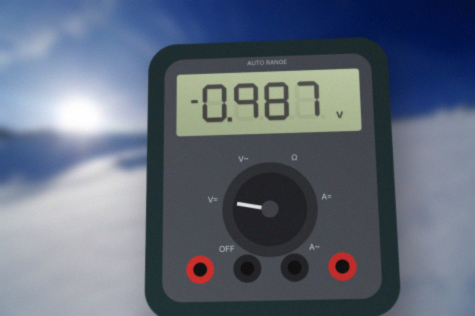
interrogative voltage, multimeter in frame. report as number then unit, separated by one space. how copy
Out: -0.987 V
